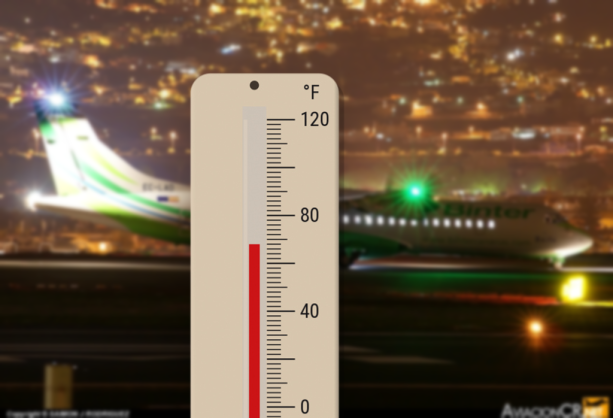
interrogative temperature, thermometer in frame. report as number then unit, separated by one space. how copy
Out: 68 °F
